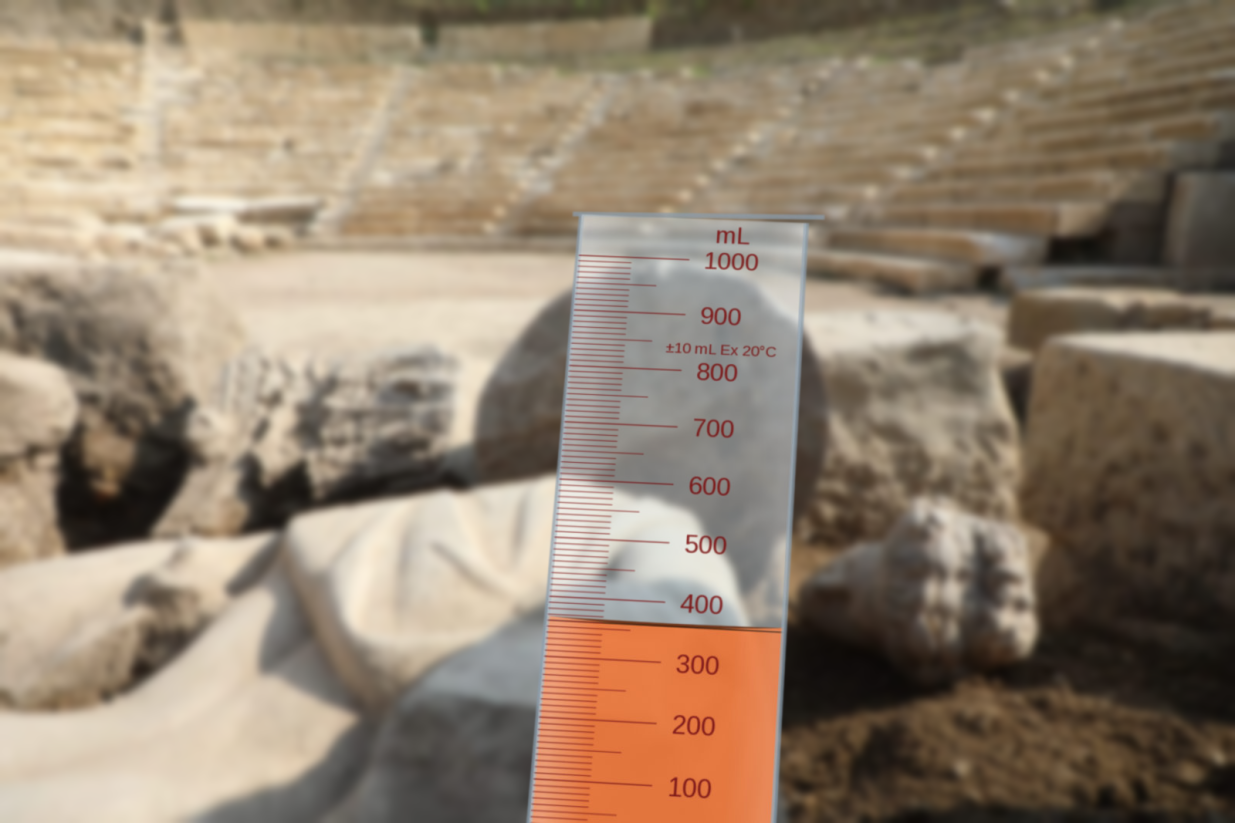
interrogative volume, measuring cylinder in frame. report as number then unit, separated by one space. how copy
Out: 360 mL
